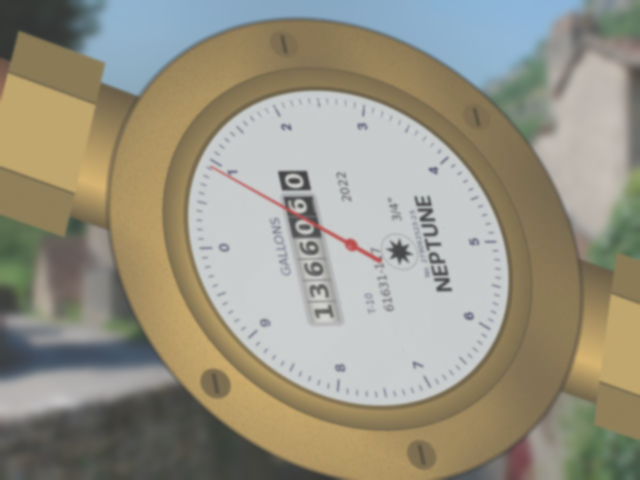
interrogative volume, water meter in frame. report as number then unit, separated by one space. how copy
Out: 1366060.9 gal
